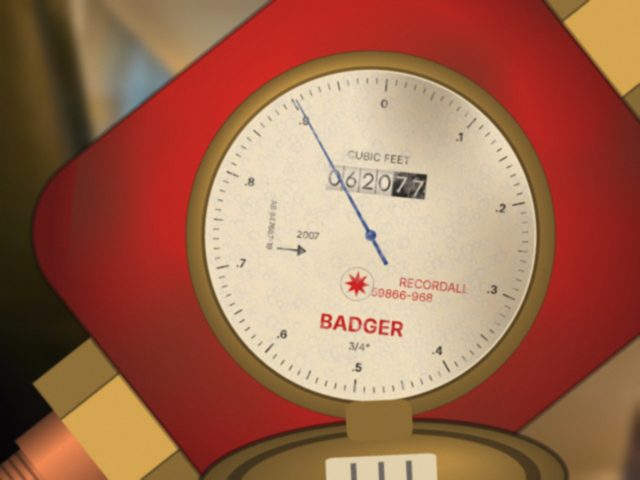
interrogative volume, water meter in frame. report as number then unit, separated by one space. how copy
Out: 62076.90 ft³
